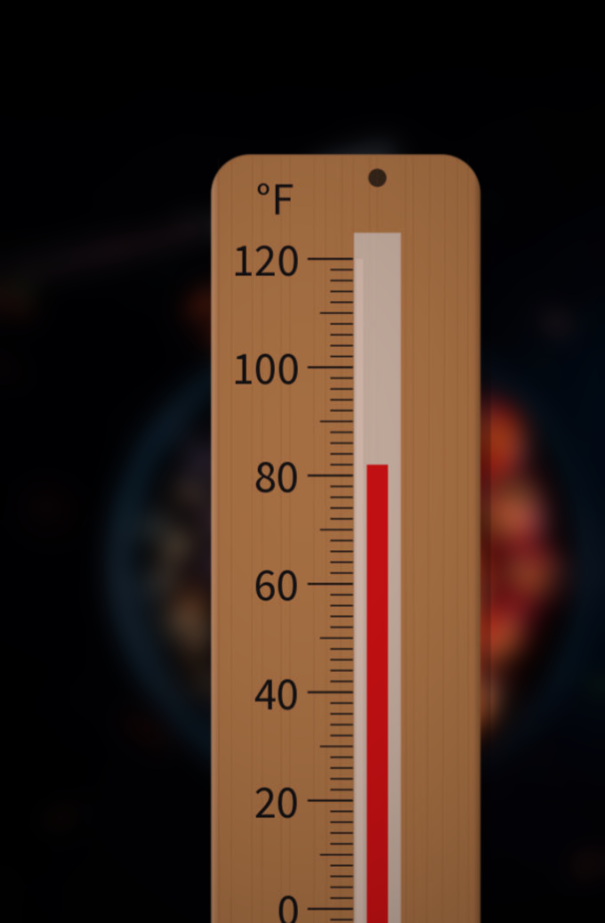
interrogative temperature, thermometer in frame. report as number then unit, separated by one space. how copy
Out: 82 °F
